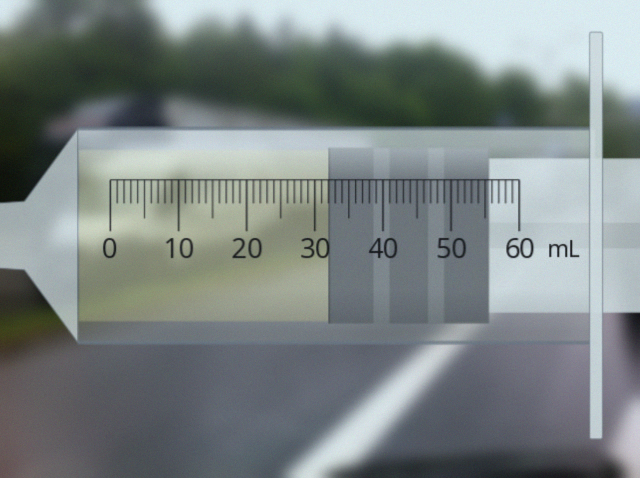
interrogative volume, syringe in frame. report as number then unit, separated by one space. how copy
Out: 32 mL
